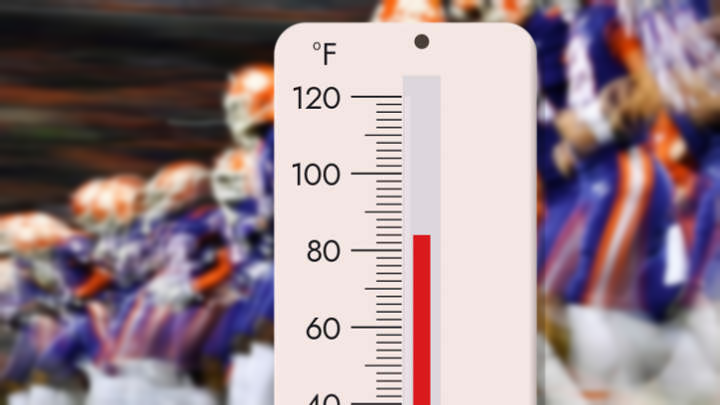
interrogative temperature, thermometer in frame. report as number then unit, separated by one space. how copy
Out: 84 °F
